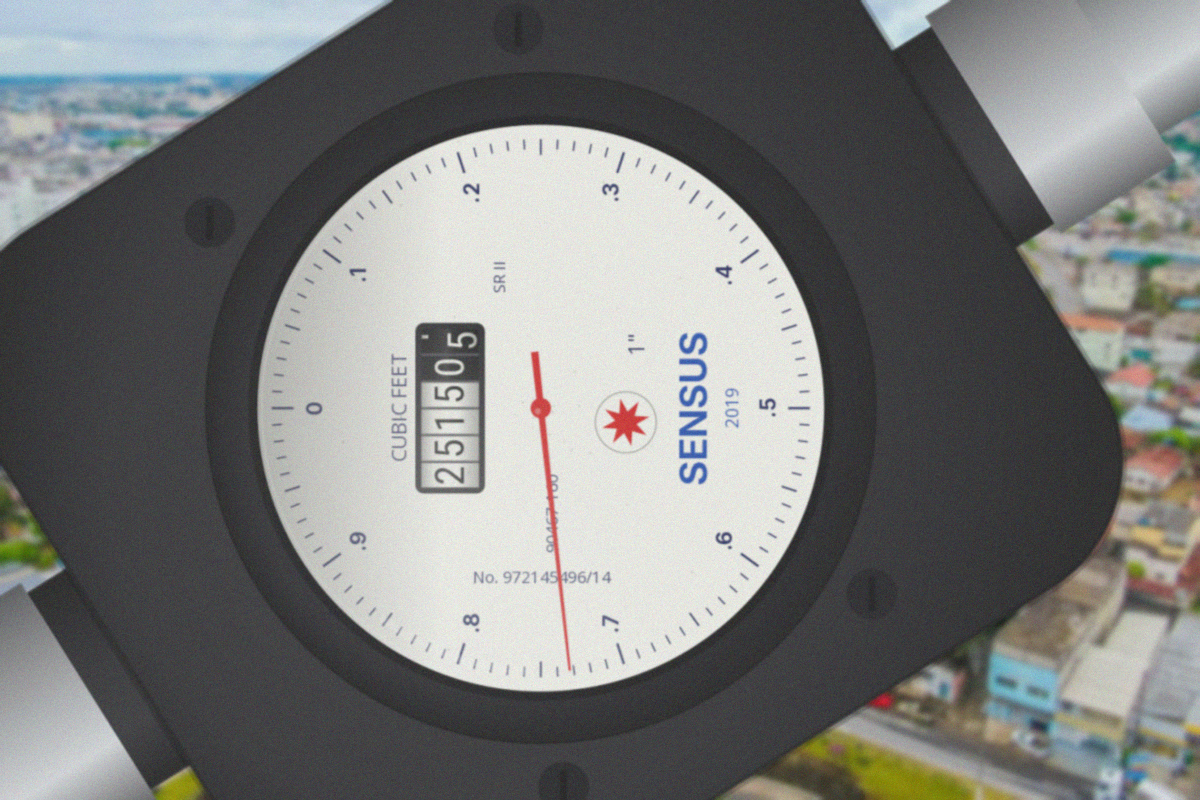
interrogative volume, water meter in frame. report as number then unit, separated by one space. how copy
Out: 251504.73 ft³
